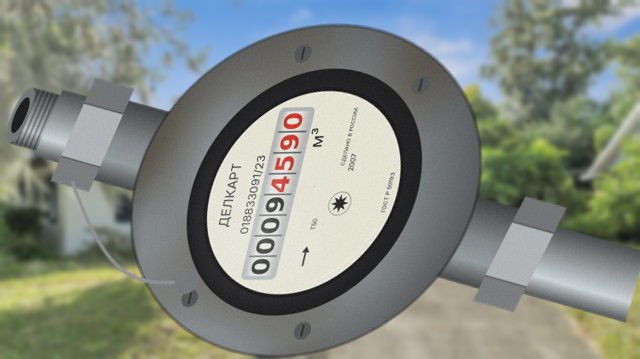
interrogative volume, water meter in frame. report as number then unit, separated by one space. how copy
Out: 9.4590 m³
